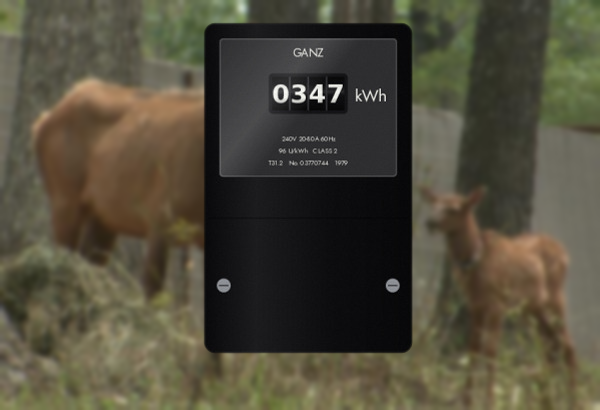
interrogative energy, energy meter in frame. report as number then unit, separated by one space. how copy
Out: 347 kWh
